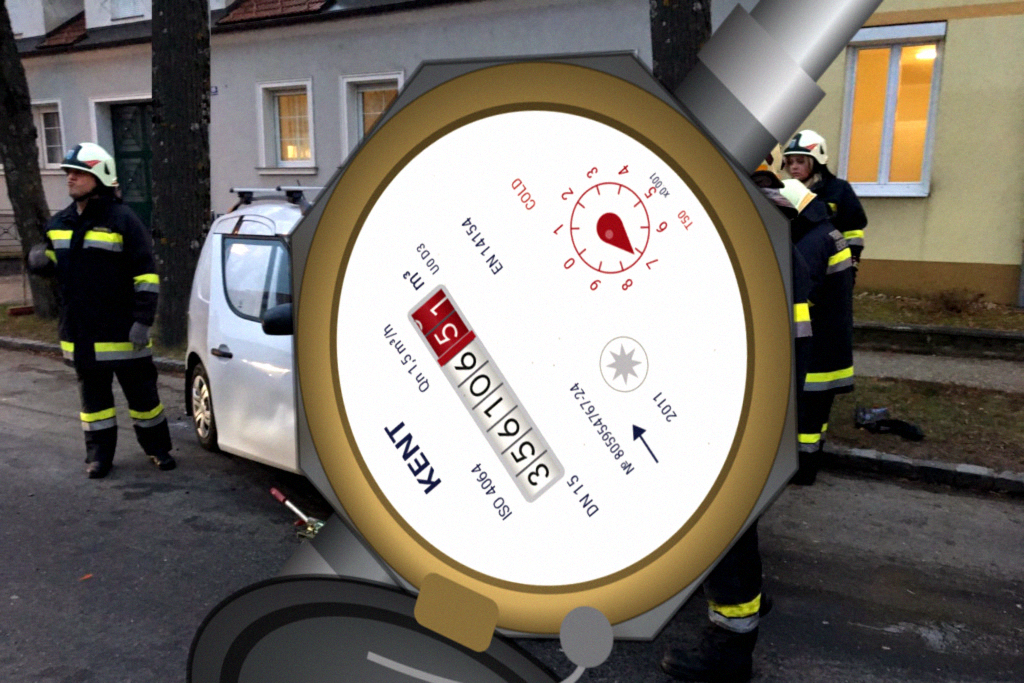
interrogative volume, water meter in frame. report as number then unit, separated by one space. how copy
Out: 356106.507 m³
